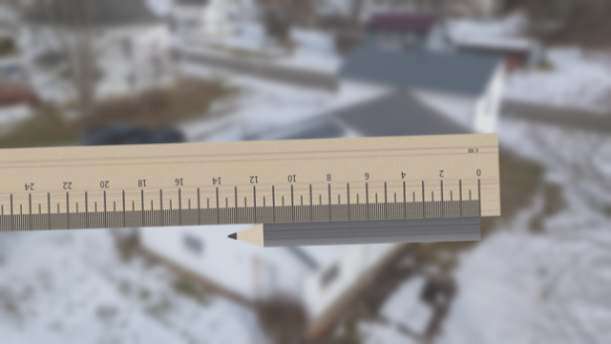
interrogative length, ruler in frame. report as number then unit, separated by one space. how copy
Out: 13.5 cm
